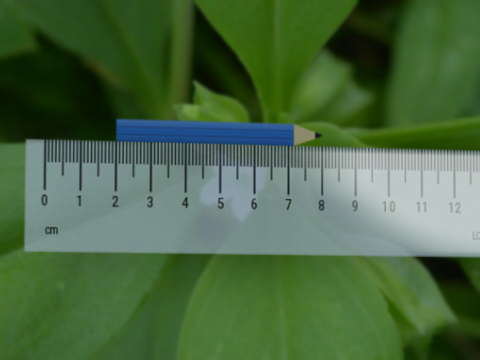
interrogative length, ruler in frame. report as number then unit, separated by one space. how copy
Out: 6 cm
